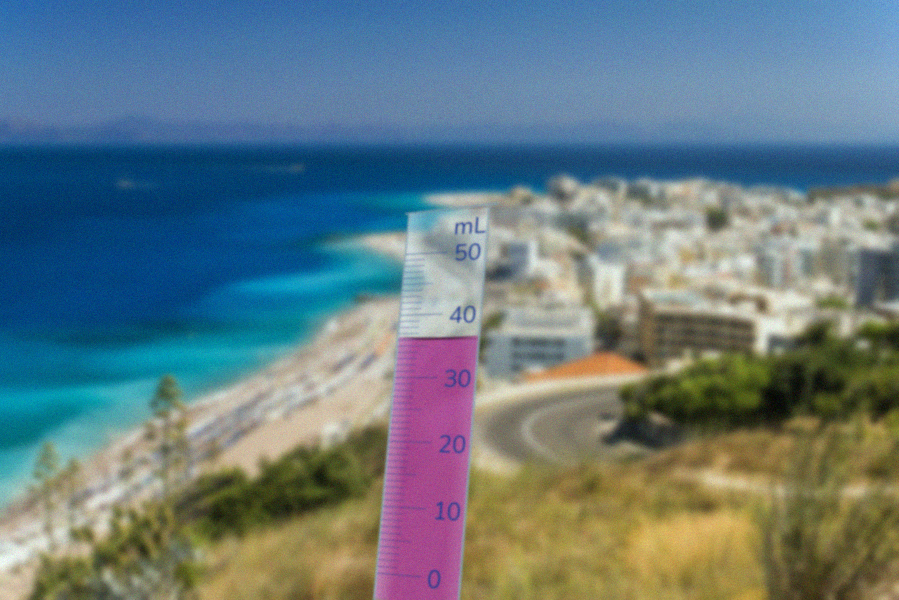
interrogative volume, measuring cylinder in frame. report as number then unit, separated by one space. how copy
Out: 36 mL
